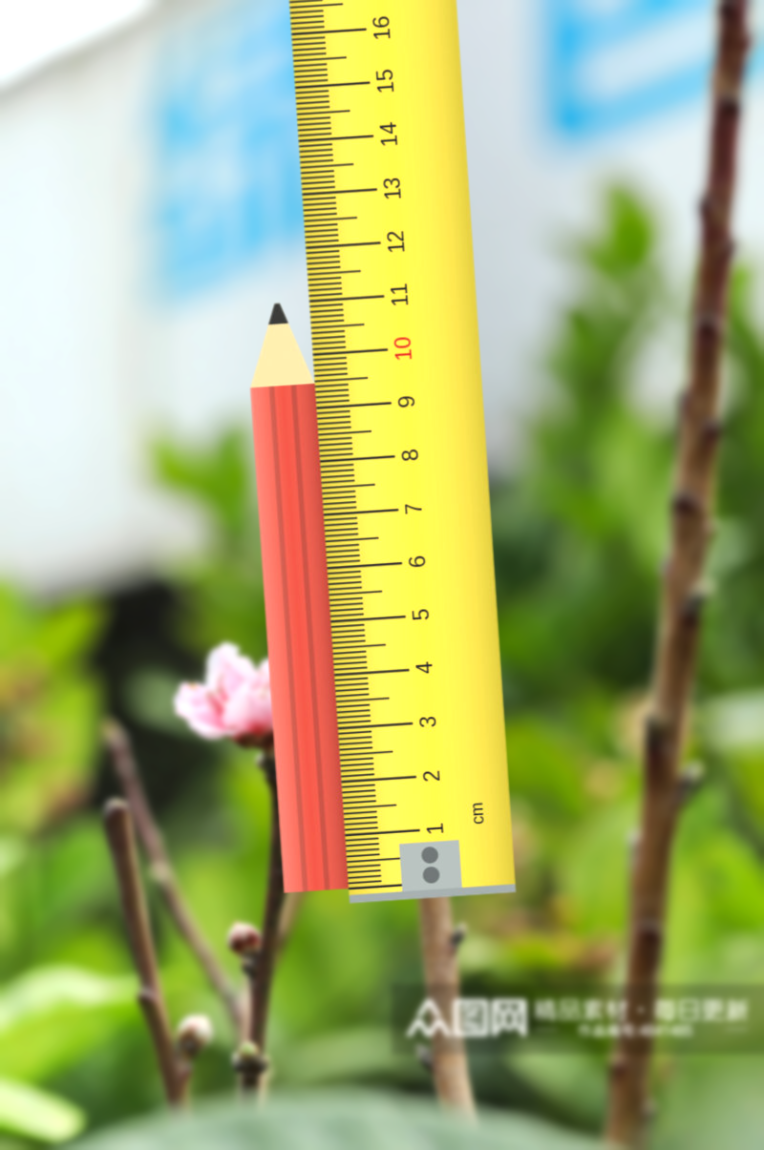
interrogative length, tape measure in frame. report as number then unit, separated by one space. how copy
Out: 11 cm
